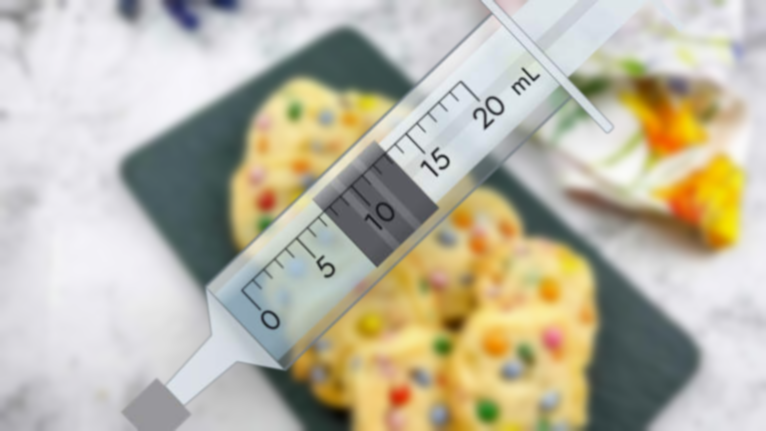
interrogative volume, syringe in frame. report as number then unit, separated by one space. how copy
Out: 7.5 mL
